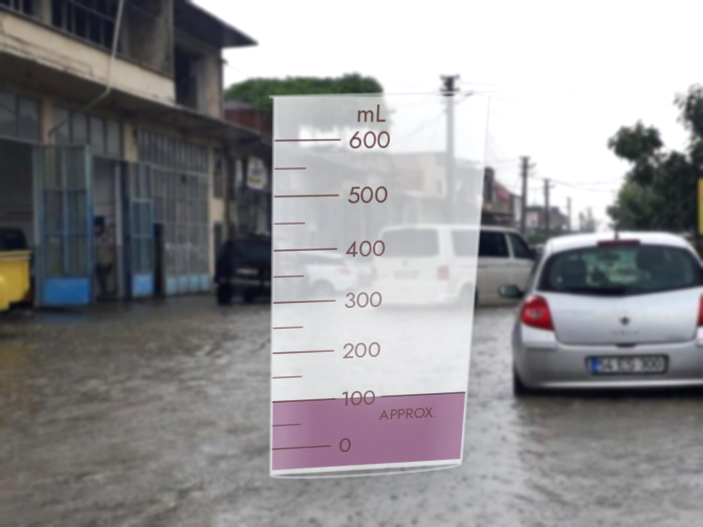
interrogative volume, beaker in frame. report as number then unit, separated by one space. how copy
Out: 100 mL
